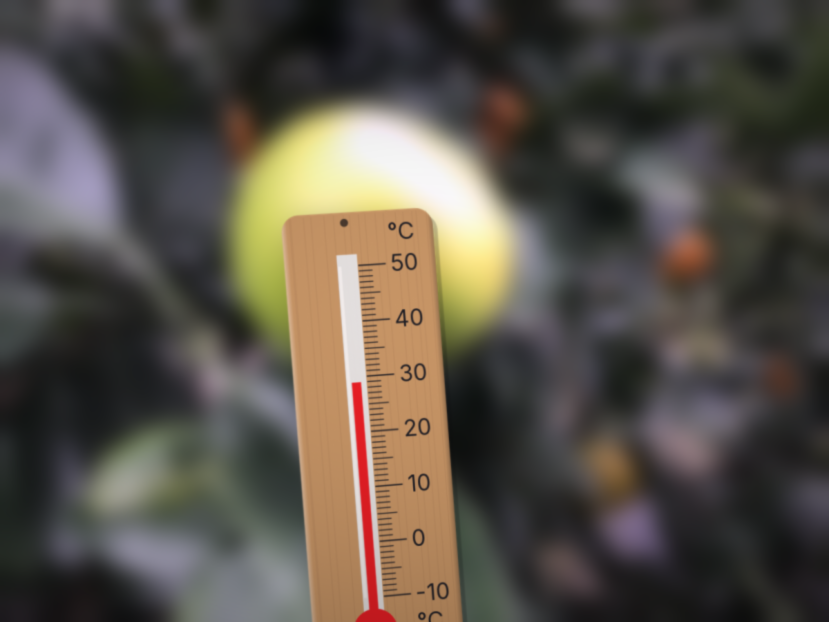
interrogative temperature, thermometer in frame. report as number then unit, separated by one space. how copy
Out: 29 °C
